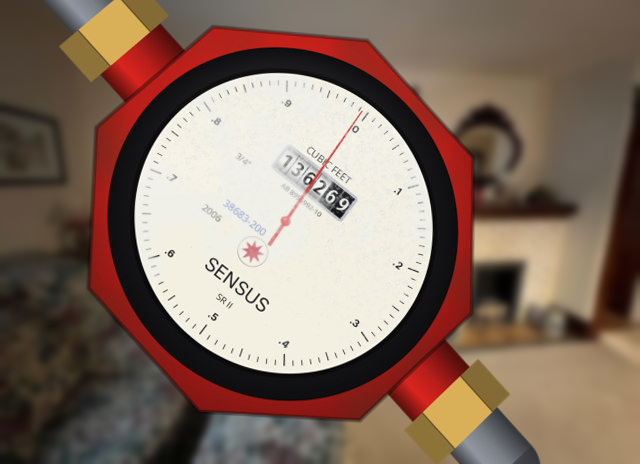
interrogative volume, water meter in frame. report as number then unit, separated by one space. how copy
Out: 136268.99 ft³
